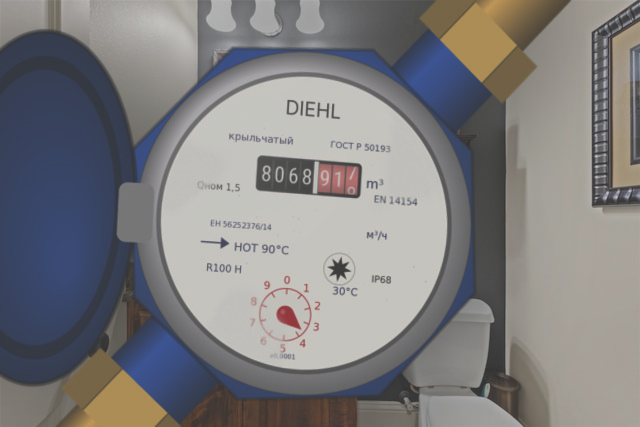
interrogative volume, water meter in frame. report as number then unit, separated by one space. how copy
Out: 8068.9173 m³
